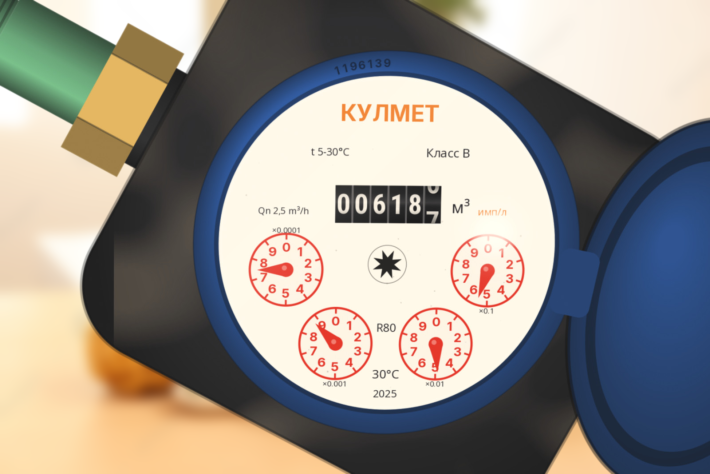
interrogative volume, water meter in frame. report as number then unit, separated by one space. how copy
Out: 6186.5487 m³
